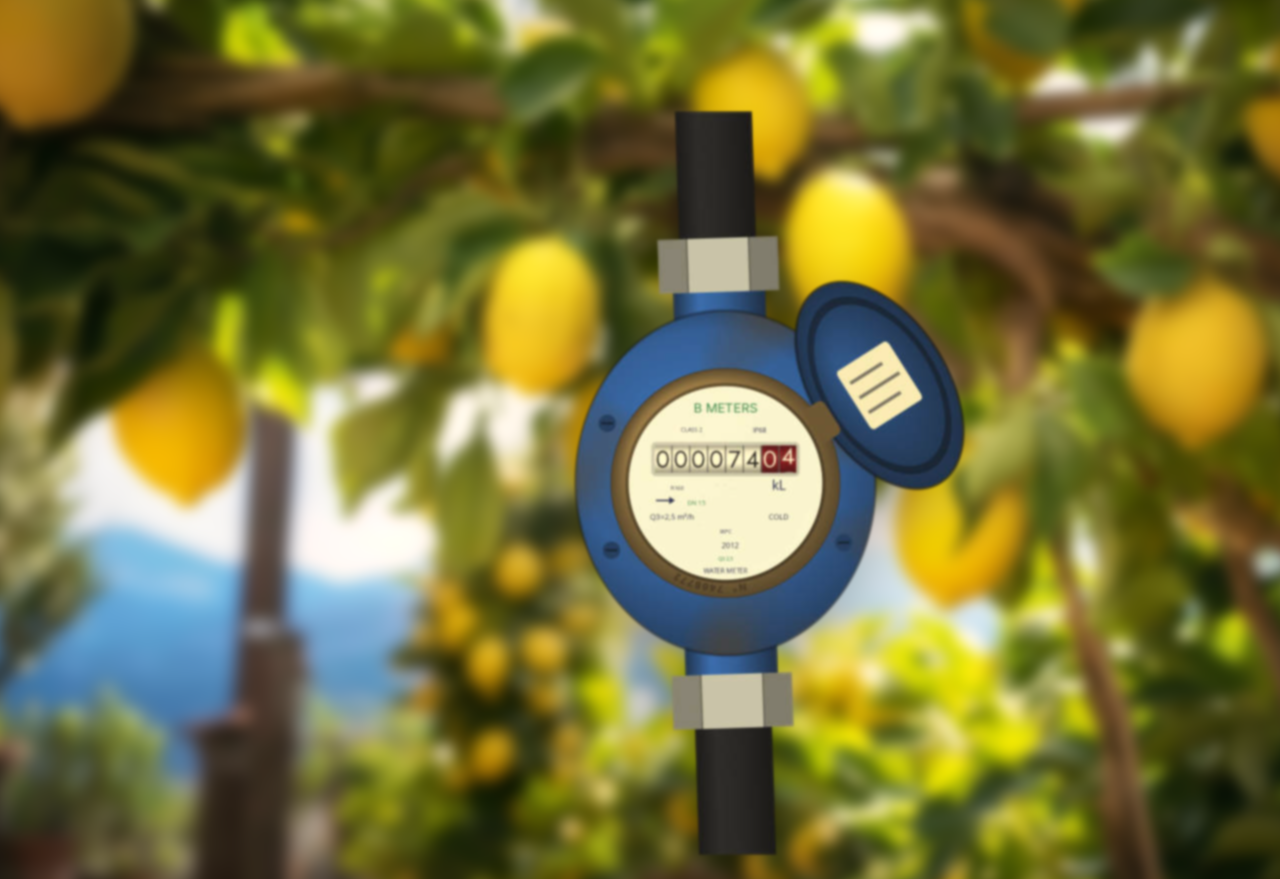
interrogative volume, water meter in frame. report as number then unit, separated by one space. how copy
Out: 74.04 kL
